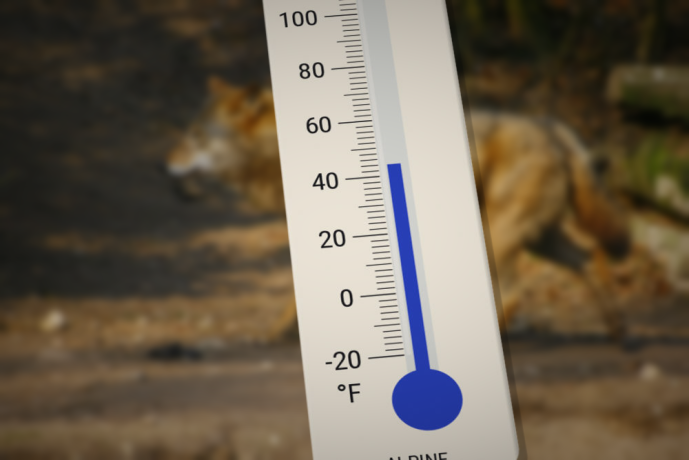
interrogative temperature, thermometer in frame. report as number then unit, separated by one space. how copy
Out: 44 °F
